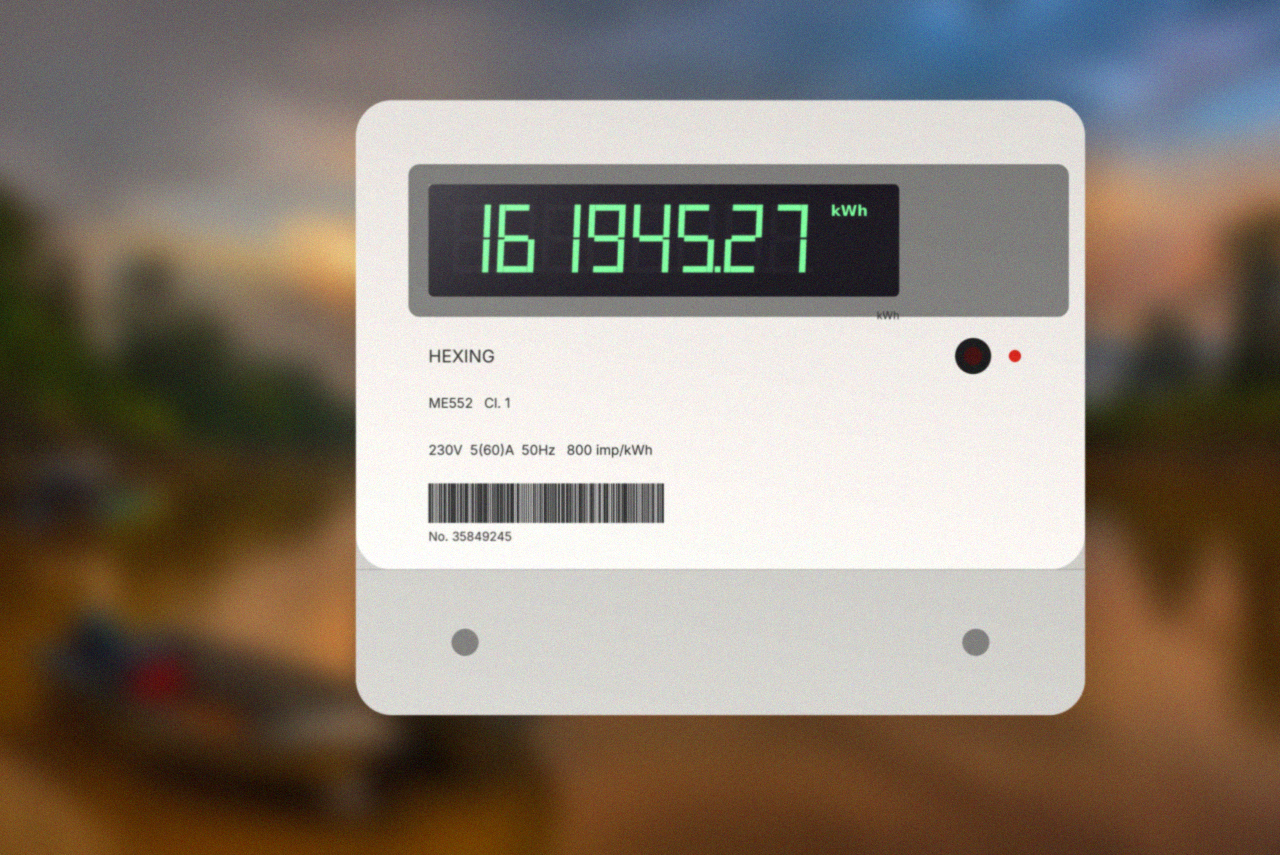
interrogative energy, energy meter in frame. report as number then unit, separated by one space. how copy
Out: 161945.27 kWh
